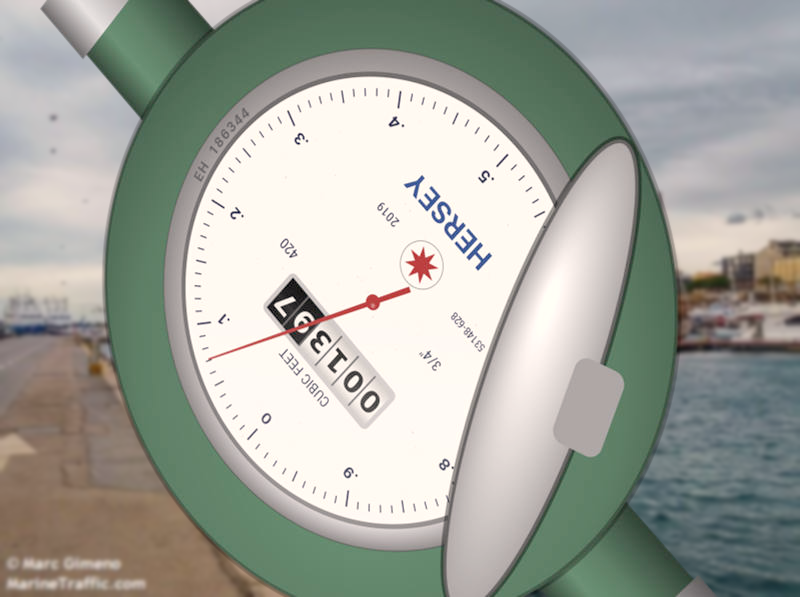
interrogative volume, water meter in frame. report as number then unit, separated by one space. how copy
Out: 1397.07 ft³
